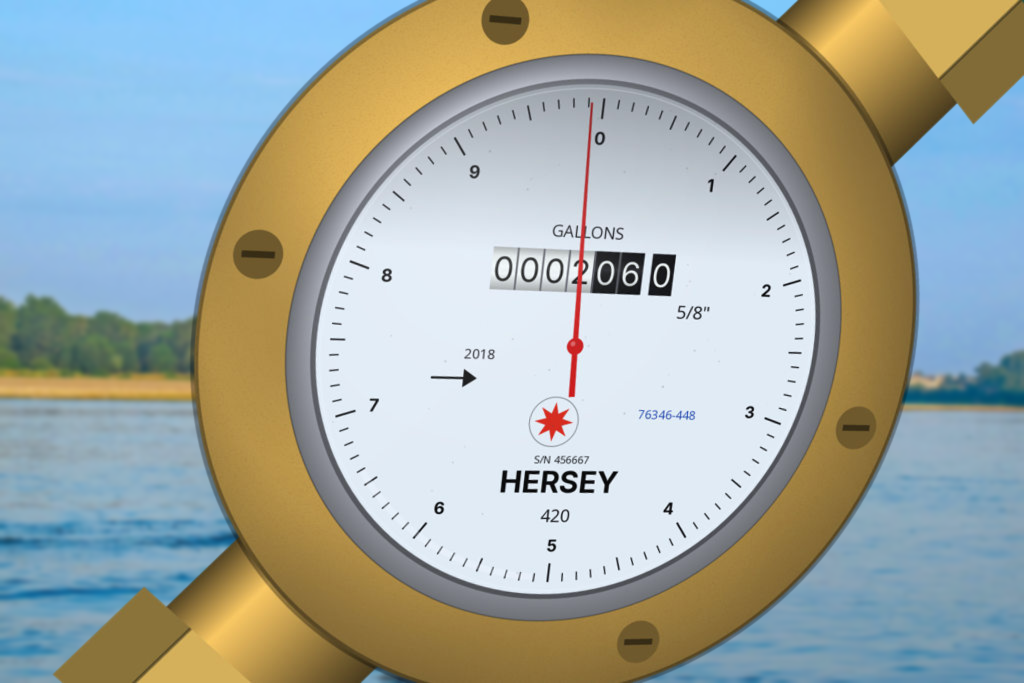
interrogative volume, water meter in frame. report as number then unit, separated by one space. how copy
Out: 2059.9 gal
